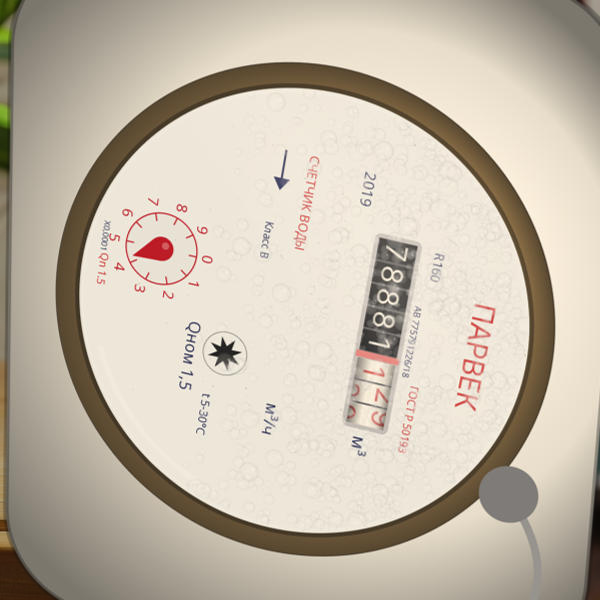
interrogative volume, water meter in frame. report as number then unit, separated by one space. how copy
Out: 78881.1294 m³
